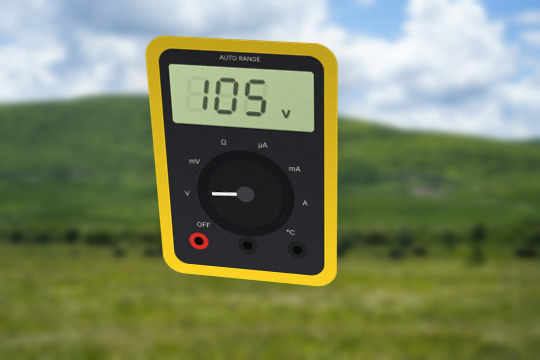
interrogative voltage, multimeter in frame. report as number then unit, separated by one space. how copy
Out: 105 V
